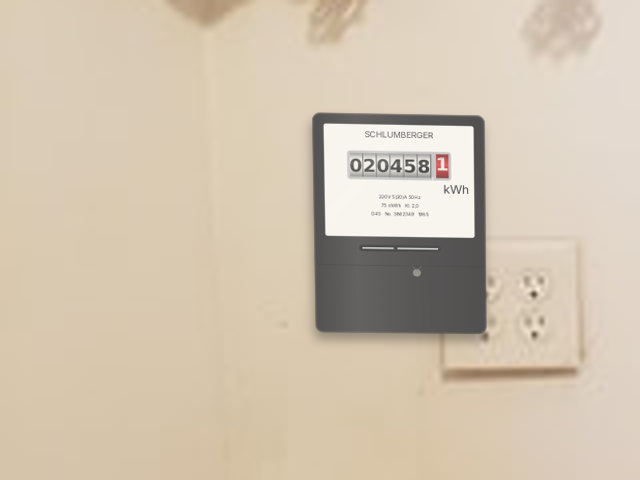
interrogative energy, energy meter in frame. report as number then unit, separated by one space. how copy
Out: 20458.1 kWh
